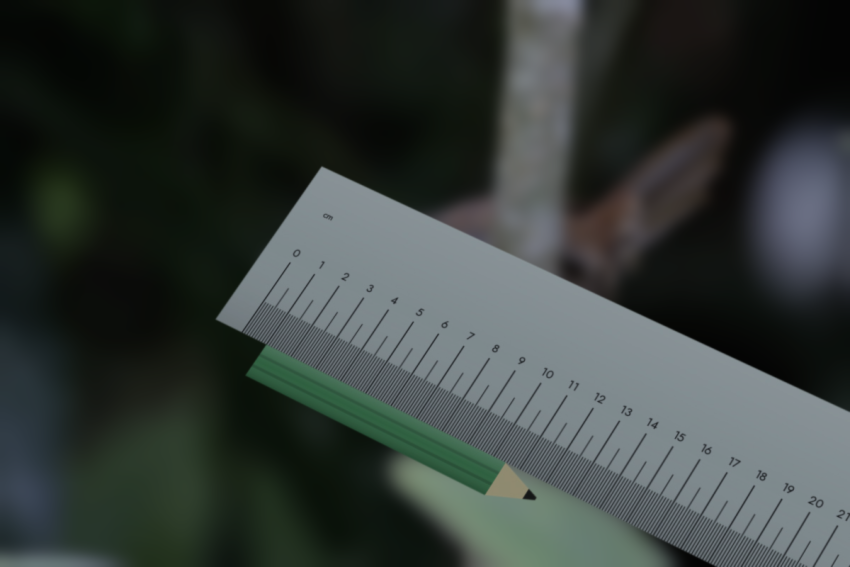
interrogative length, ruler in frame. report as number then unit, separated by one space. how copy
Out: 11 cm
